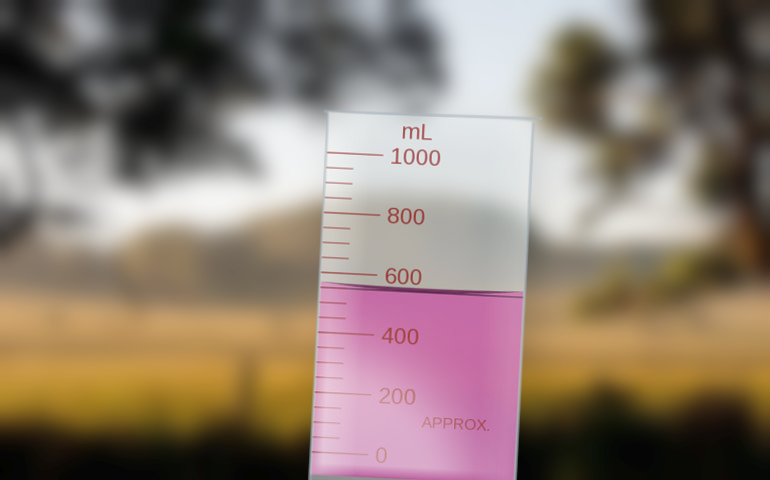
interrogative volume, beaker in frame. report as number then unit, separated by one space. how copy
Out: 550 mL
